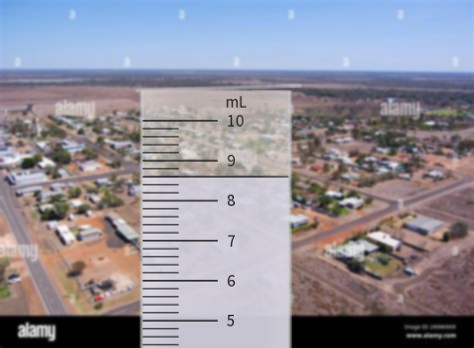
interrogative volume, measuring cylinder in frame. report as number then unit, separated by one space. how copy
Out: 8.6 mL
